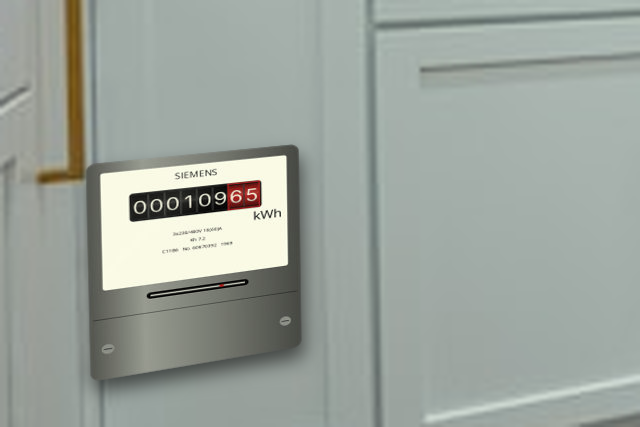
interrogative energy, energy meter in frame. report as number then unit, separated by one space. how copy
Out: 109.65 kWh
